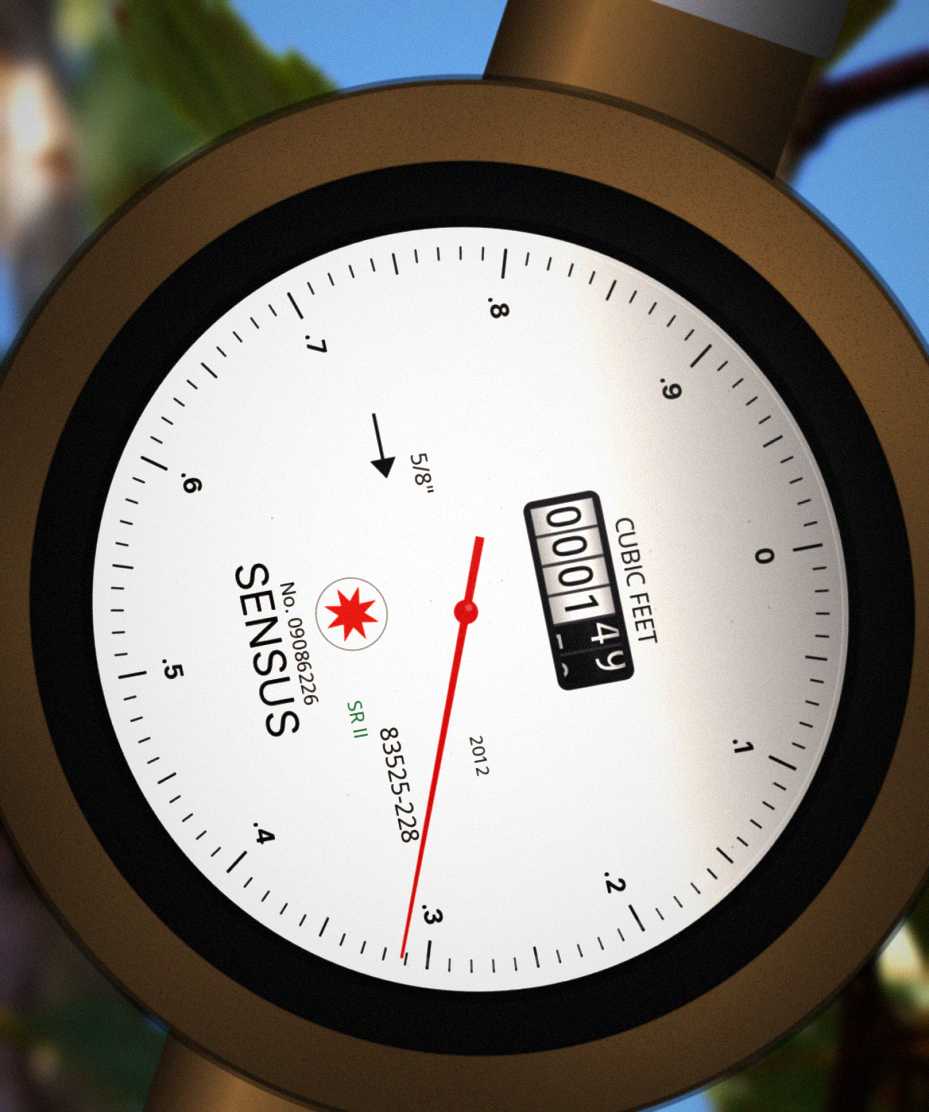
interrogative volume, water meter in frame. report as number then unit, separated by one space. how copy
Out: 149.31 ft³
